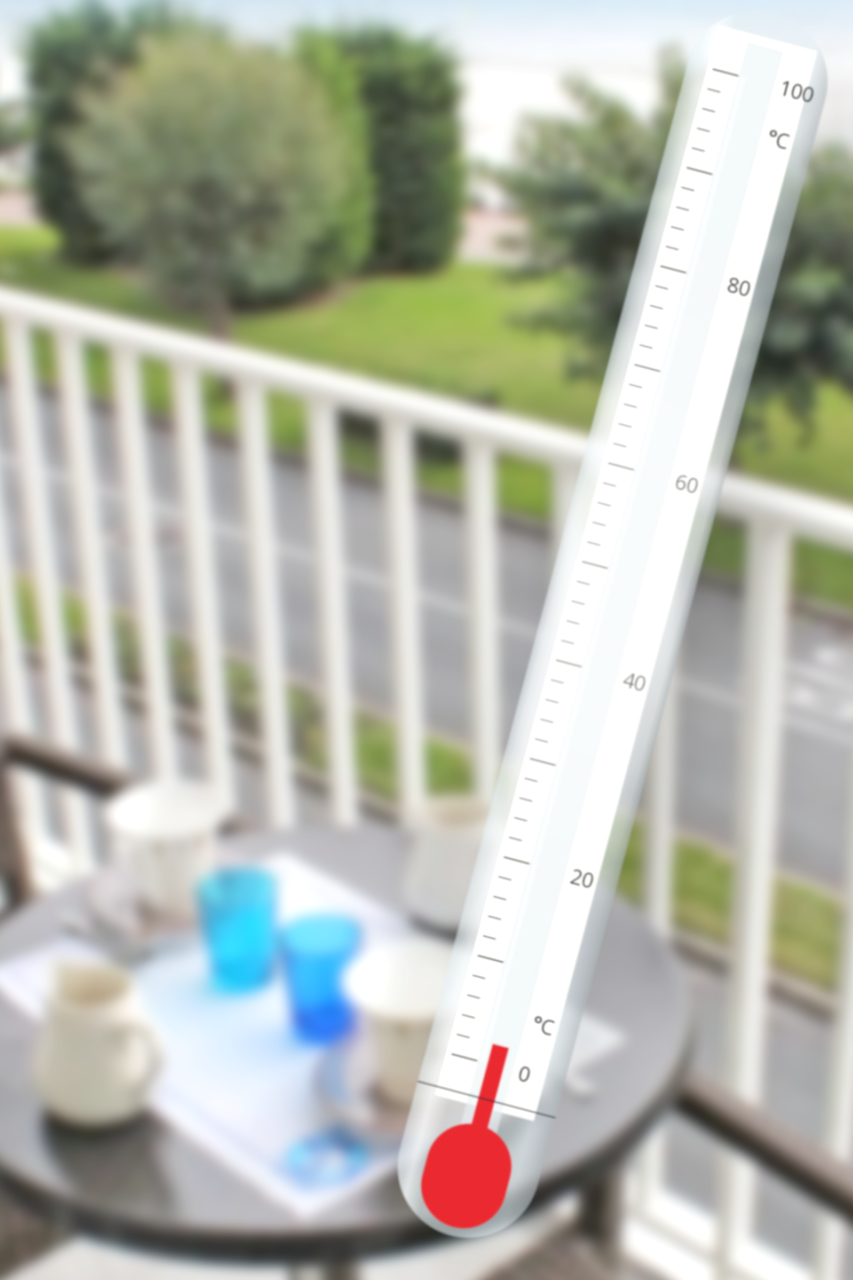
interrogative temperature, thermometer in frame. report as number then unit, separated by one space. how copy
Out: 2 °C
